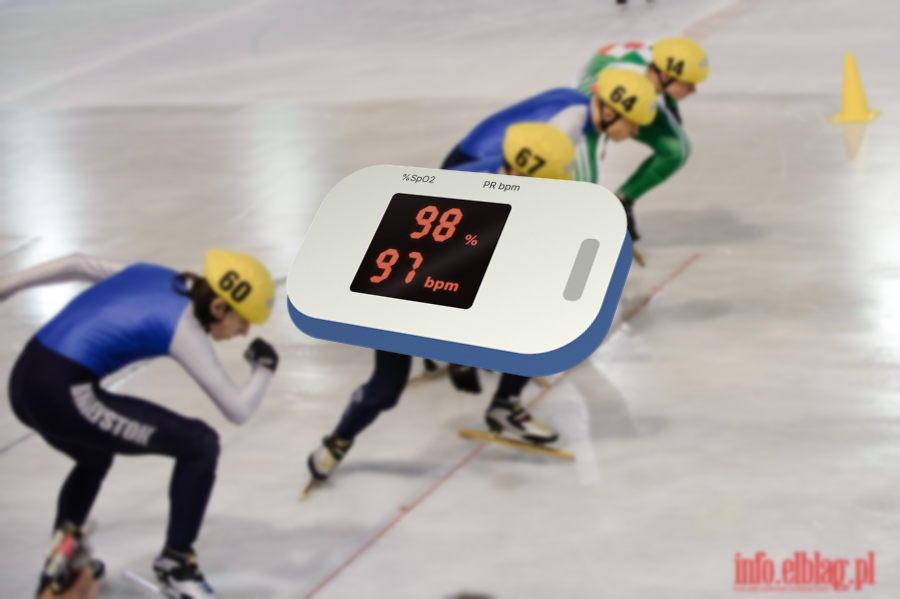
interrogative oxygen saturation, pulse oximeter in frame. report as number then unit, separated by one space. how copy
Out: 98 %
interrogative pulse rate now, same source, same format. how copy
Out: 97 bpm
